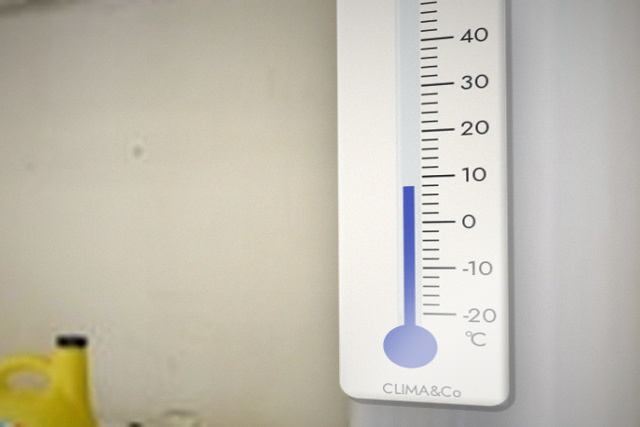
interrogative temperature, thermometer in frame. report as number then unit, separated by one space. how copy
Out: 8 °C
